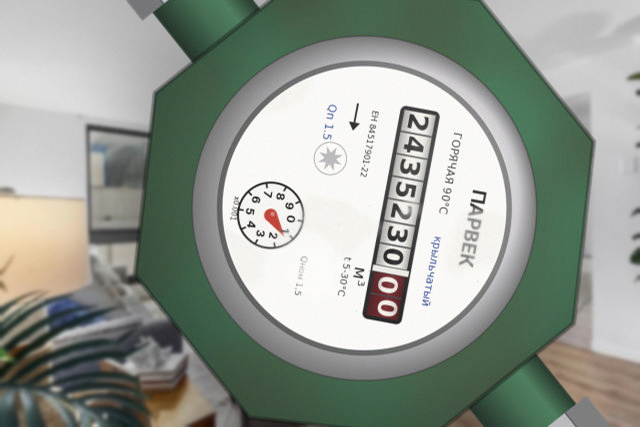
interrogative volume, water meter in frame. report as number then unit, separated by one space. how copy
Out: 2435230.001 m³
